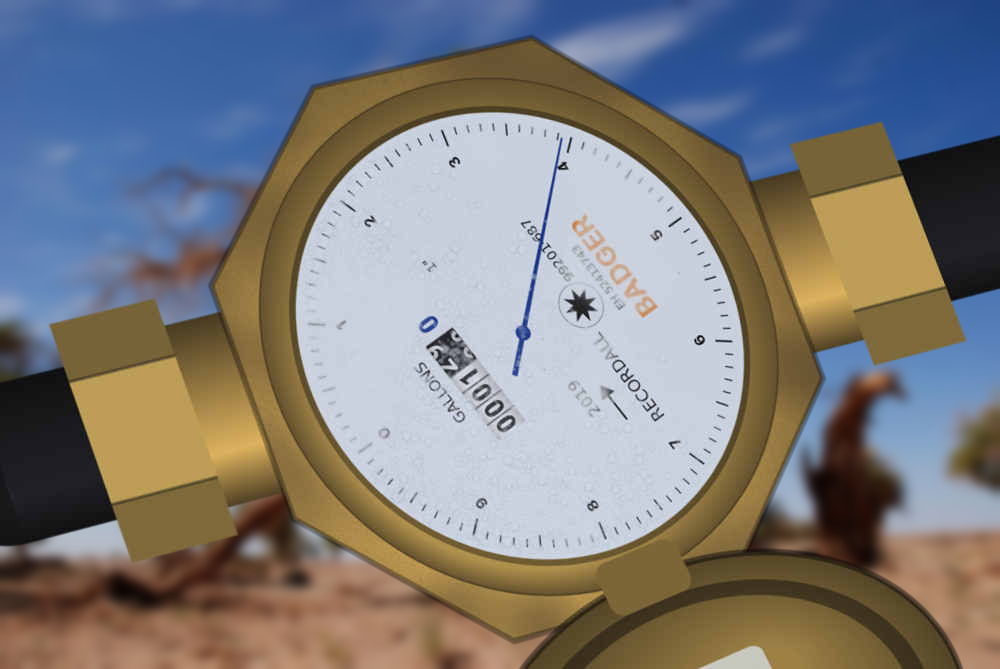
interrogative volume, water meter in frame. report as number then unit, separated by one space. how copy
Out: 1293.9 gal
